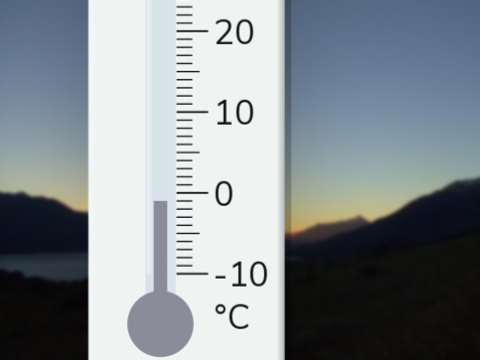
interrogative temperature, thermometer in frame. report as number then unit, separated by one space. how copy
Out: -1 °C
